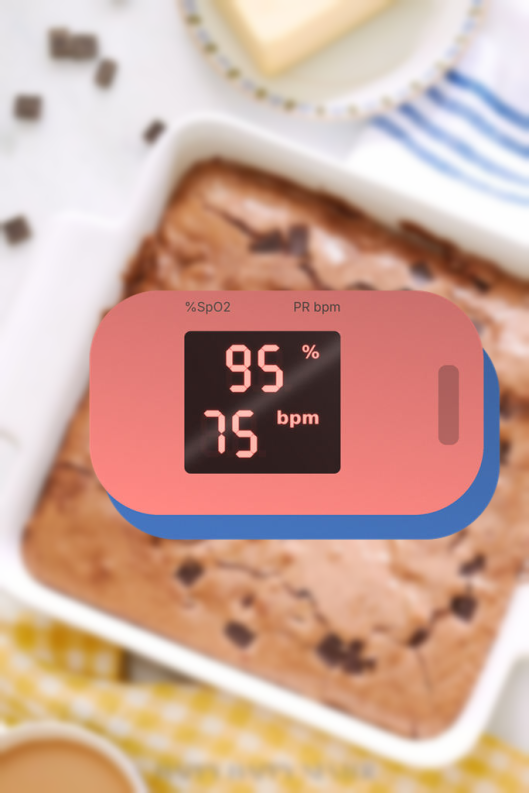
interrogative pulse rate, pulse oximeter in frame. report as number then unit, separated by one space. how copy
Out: 75 bpm
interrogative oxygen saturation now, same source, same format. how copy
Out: 95 %
